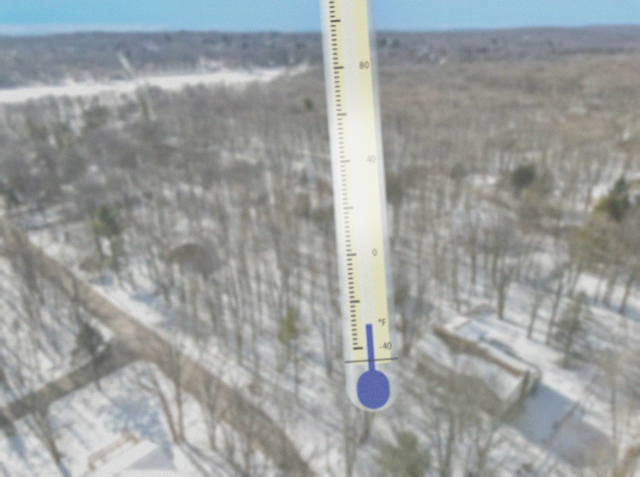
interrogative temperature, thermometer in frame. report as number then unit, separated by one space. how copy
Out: -30 °F
